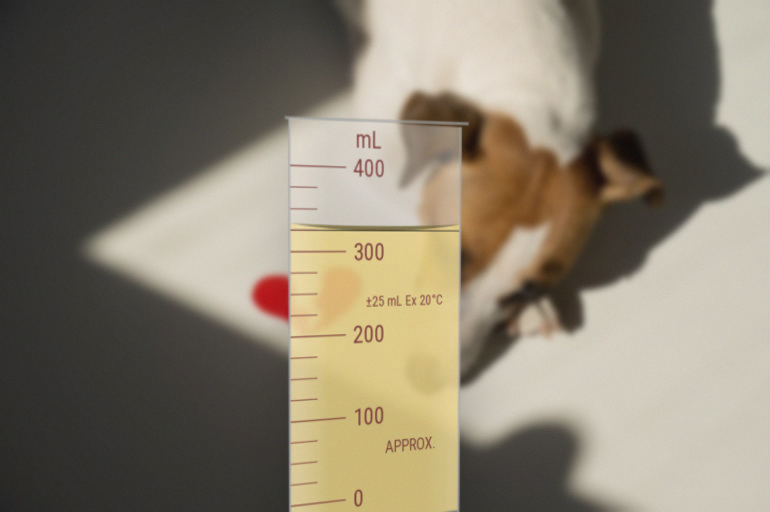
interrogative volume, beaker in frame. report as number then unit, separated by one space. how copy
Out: 325 mL
